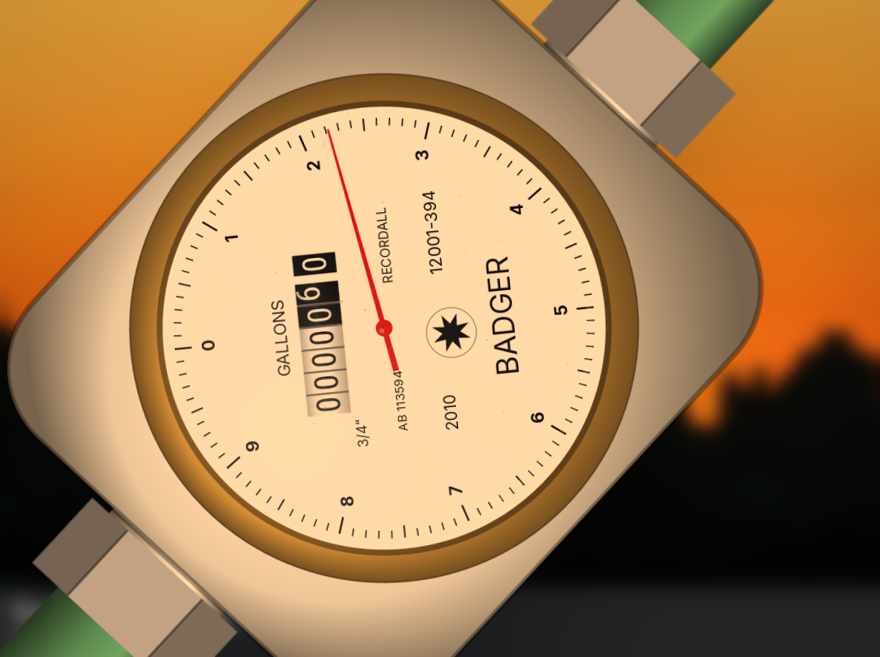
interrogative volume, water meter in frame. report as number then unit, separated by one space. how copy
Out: 62.2 gal
